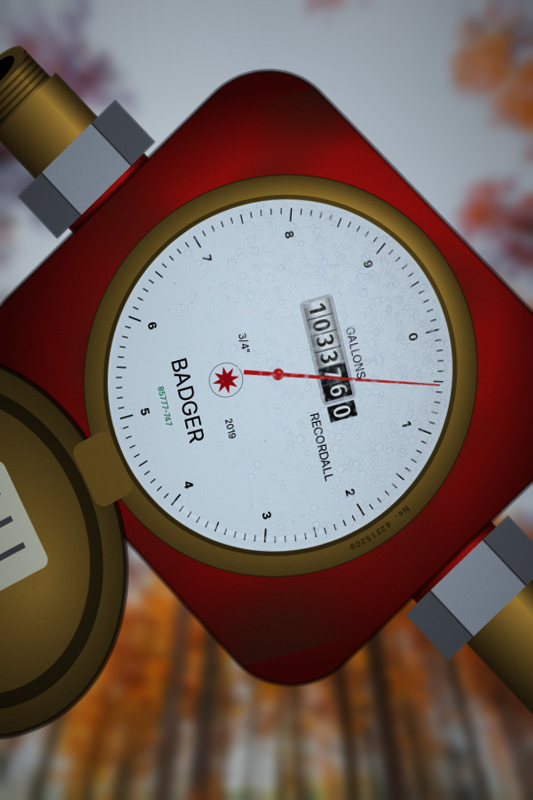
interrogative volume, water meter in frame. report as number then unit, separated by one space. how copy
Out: 1033760.5 gal
